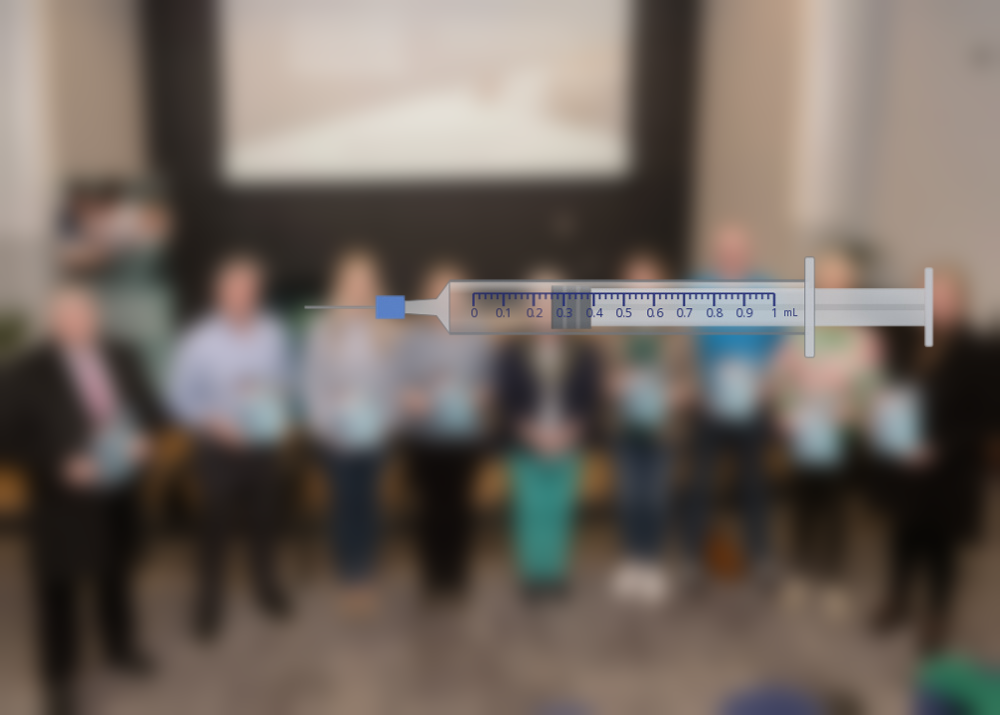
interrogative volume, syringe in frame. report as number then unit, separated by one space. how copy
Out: 0.26 mL
